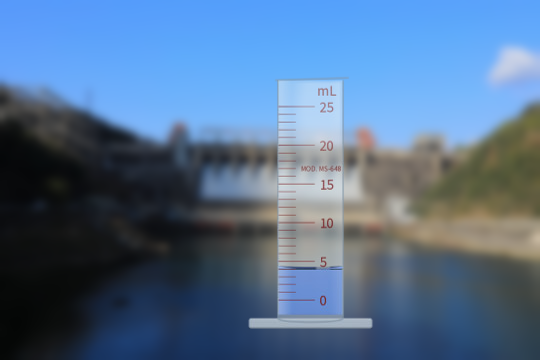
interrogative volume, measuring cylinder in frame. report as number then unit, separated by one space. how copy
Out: 4 mL
